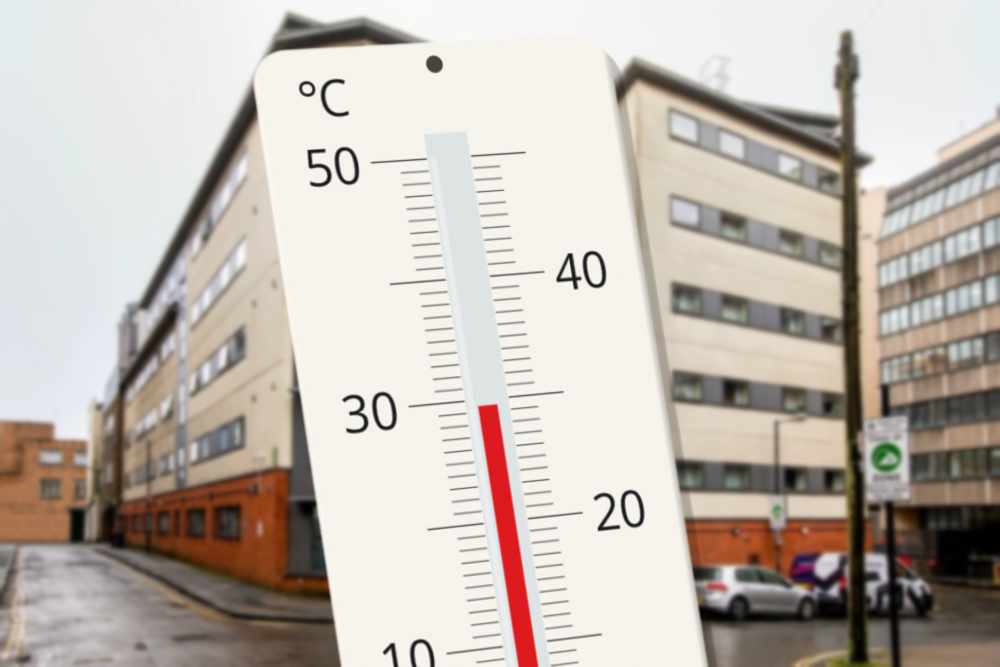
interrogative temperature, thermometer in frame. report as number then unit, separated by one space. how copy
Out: 29.5 °C
